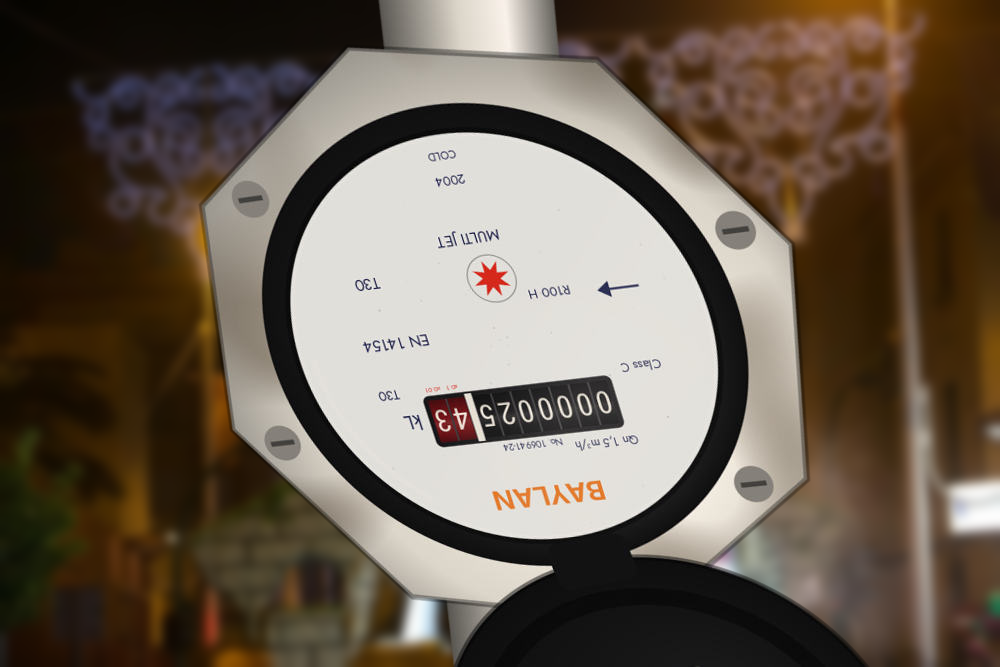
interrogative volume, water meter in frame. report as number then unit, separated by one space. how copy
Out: 25.43 kL
